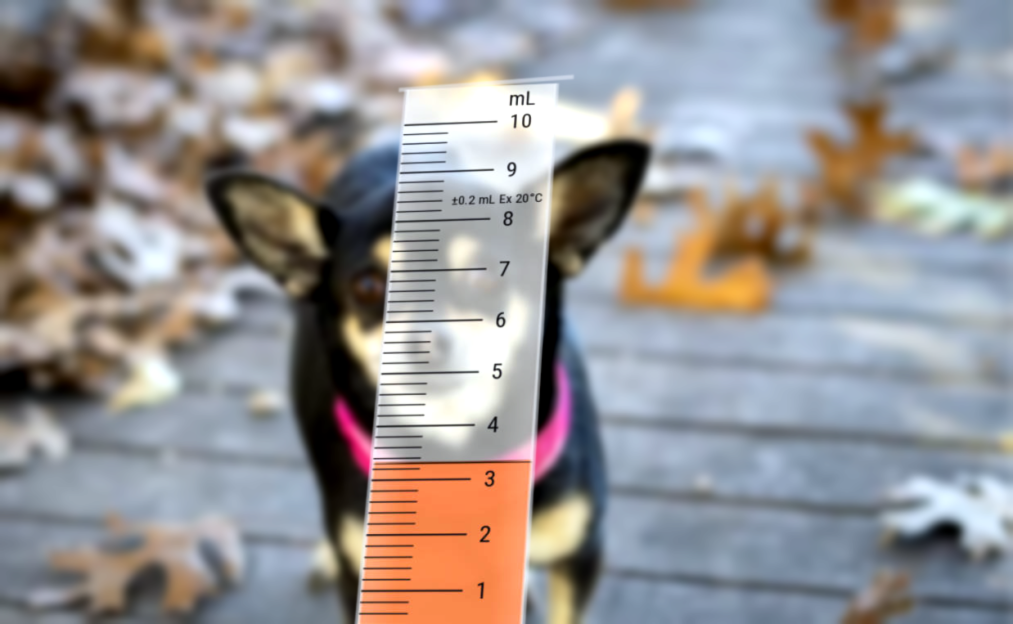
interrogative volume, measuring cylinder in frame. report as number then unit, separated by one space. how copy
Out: 3.3 mL
